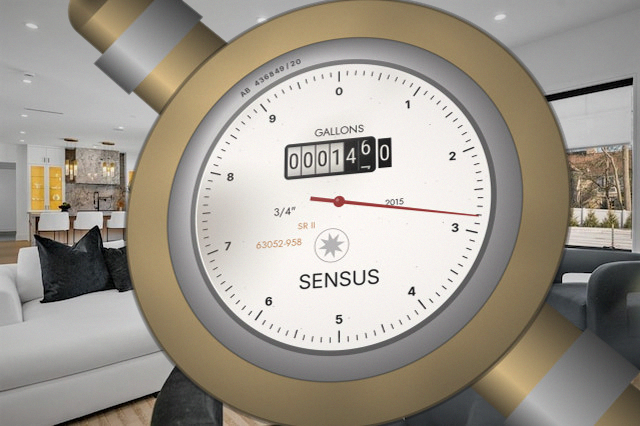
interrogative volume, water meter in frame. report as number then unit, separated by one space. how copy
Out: 1462.8 gal
